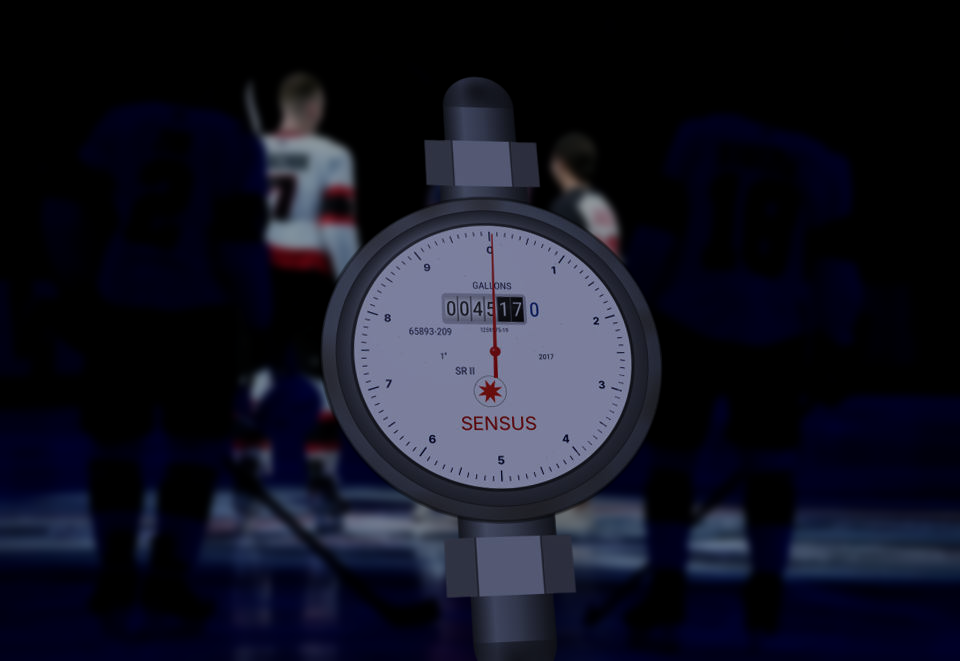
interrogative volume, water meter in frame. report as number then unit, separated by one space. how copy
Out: 45170.0 gal
